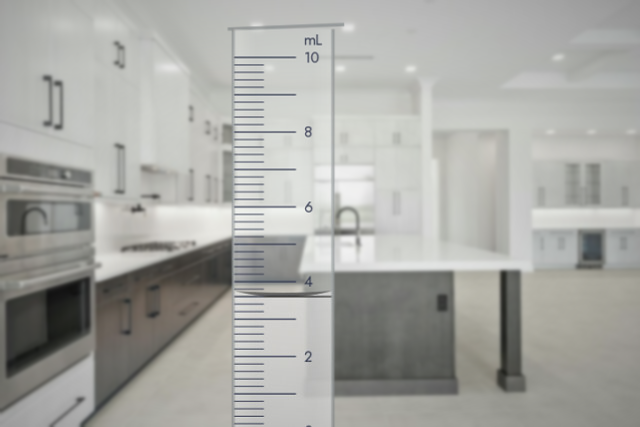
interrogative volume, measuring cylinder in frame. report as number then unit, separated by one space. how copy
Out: 3.6 mL
